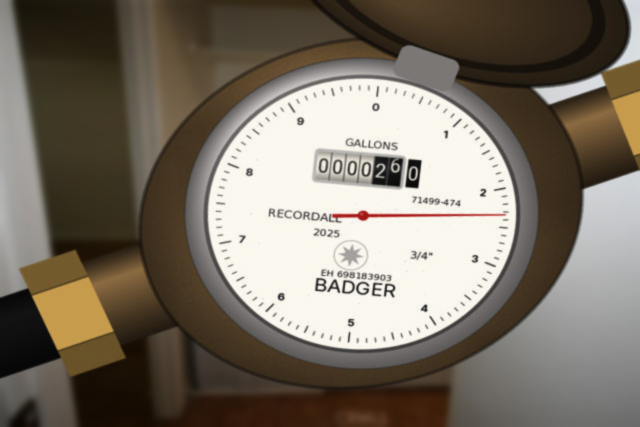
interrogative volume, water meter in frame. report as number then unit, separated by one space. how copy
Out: 262.3 gal
